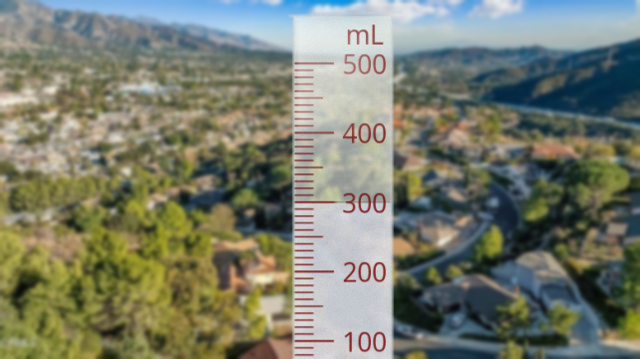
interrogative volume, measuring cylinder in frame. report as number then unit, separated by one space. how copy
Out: 300 mL
